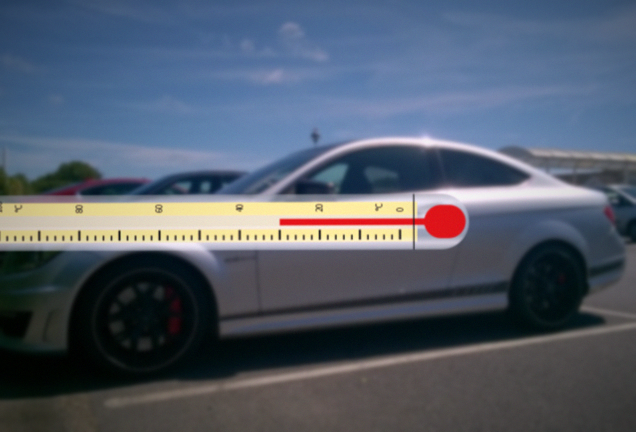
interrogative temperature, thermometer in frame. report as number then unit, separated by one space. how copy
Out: 30 °C
